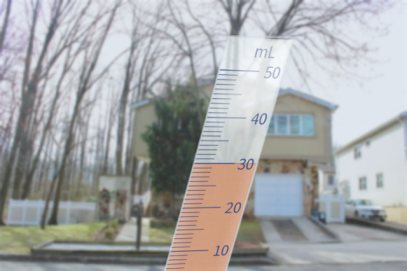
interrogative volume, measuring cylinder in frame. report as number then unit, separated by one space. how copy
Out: 30 mL
